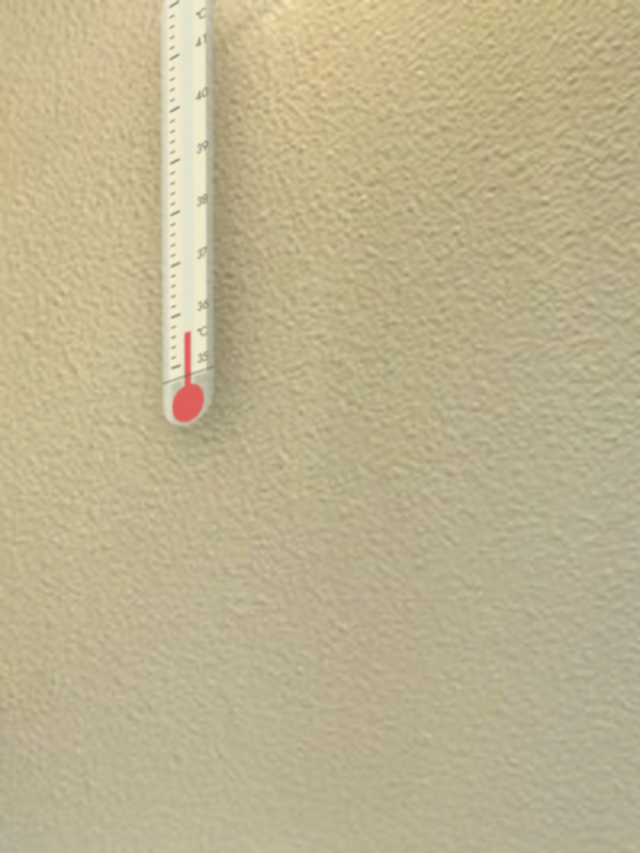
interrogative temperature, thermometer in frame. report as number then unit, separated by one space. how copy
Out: 35.6 °C
